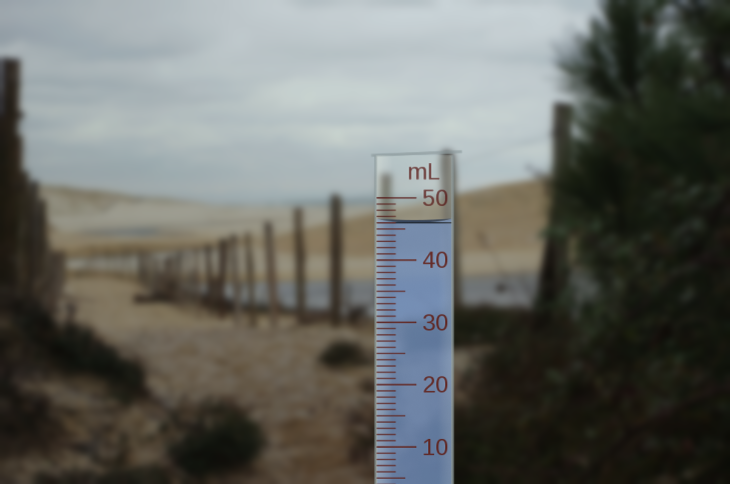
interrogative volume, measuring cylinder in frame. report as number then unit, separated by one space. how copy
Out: 46 mL
